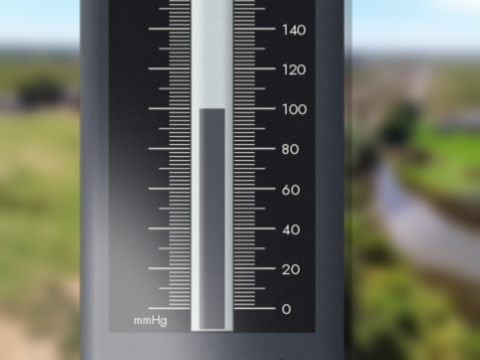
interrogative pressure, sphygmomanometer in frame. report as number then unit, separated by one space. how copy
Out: 100 mmHg
